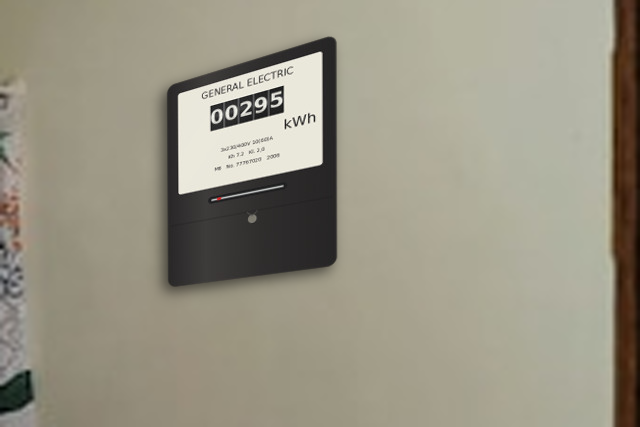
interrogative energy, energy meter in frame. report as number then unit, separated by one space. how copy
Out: 295 kWh
